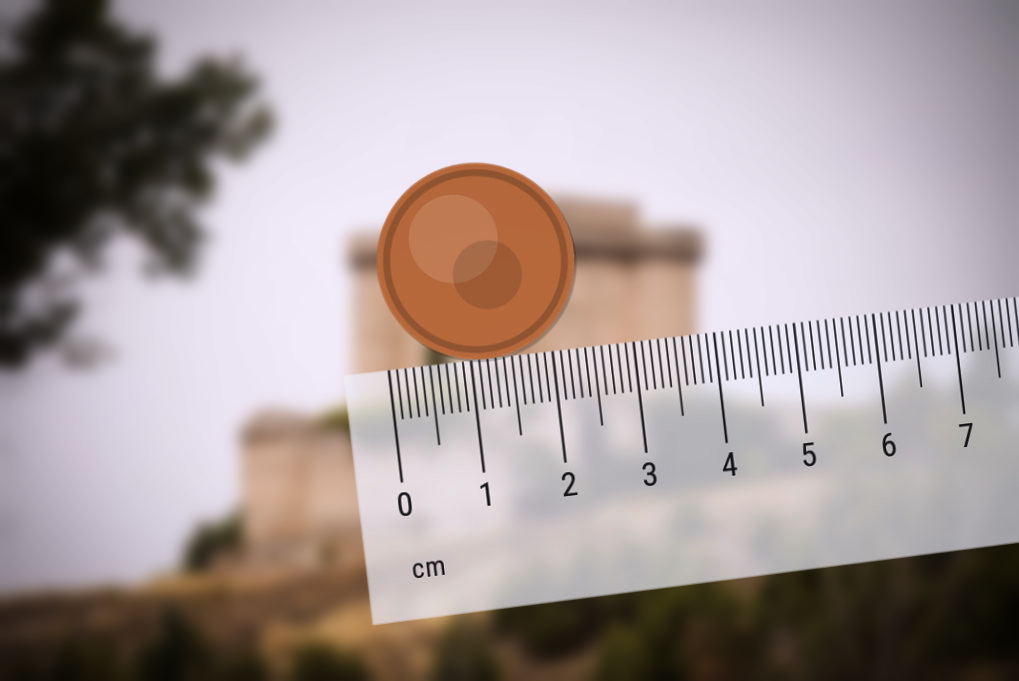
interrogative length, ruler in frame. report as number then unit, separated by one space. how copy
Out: 2.4 cm
